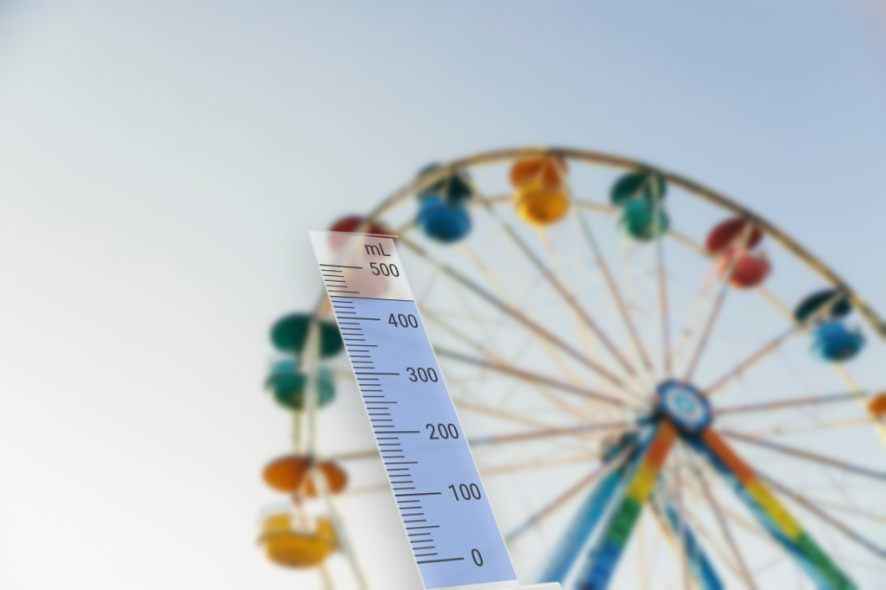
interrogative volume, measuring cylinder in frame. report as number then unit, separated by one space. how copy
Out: 440 mL
